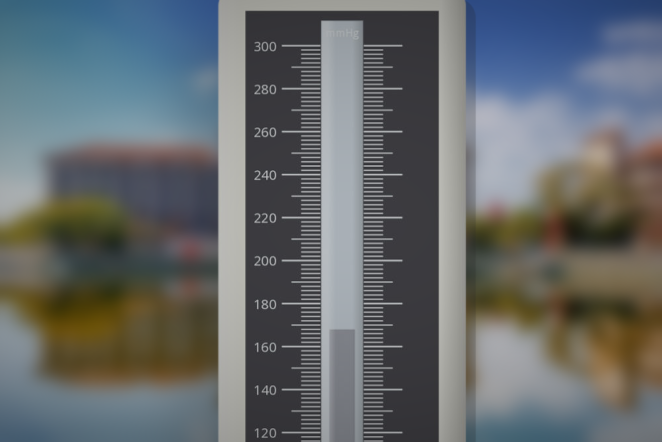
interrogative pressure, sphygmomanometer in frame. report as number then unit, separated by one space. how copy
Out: 168 mmHg
